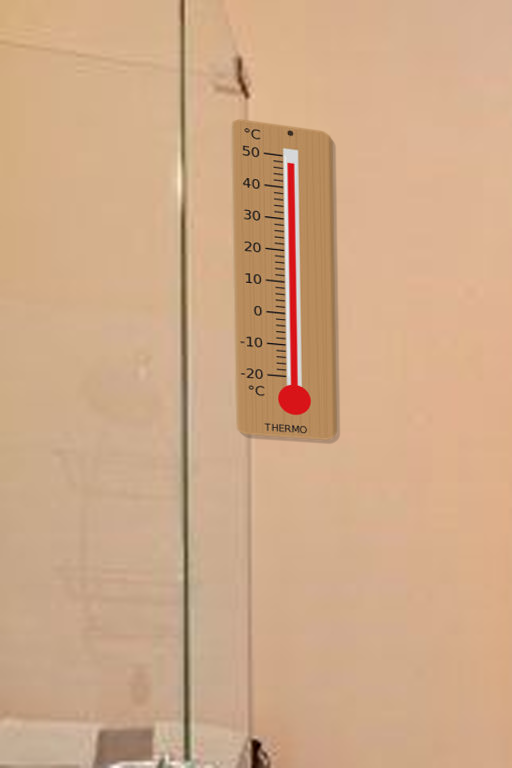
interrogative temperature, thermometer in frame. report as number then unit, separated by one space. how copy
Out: 48 °C
